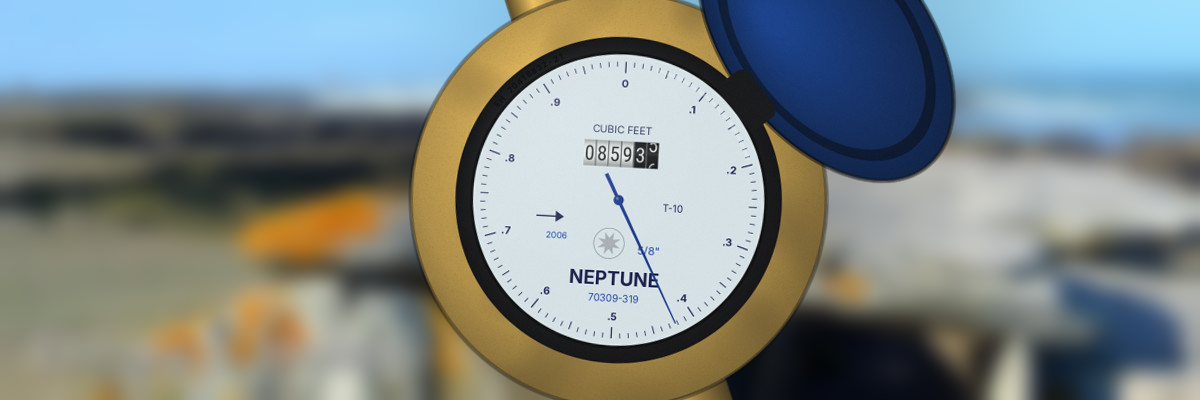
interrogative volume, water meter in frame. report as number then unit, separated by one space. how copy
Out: 85935.42 ft³
